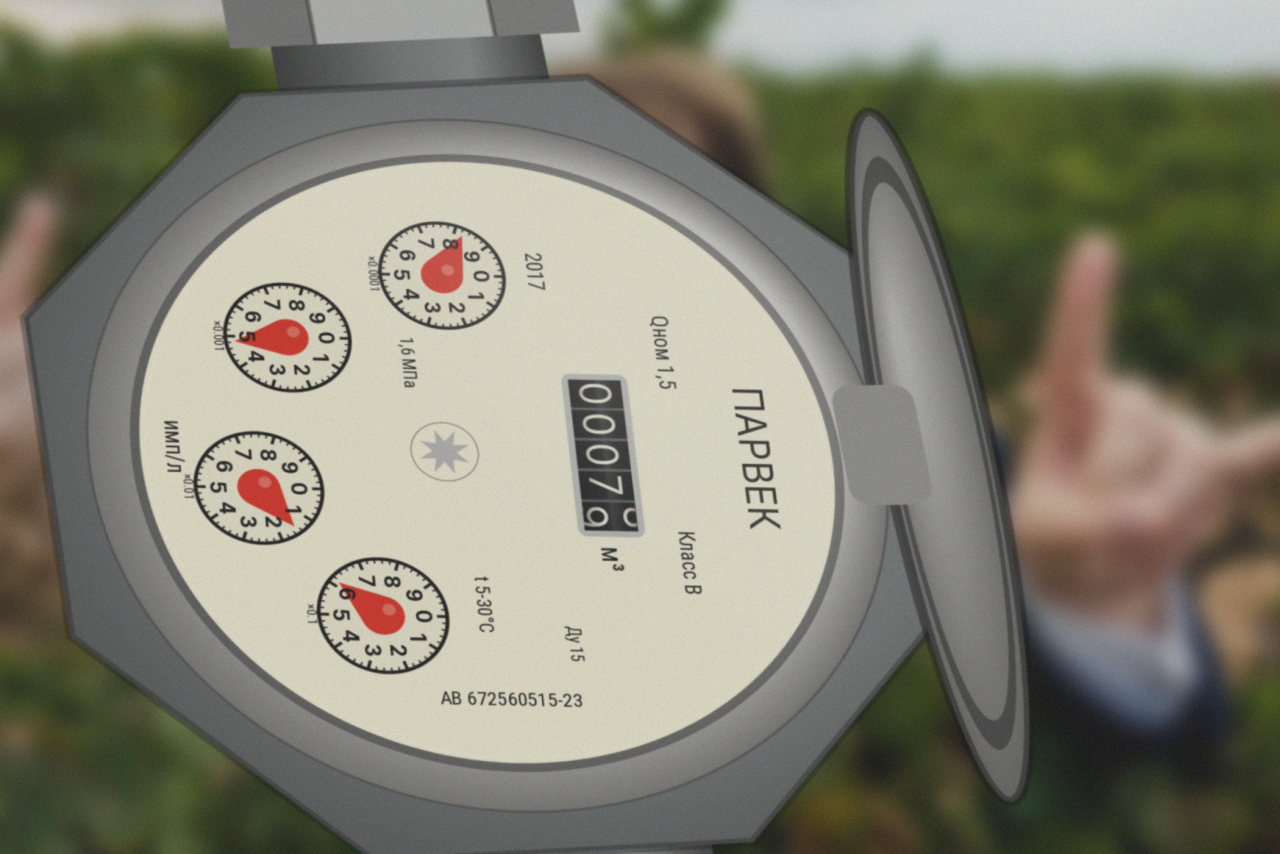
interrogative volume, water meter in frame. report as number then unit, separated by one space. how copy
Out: 78.6148 m³
